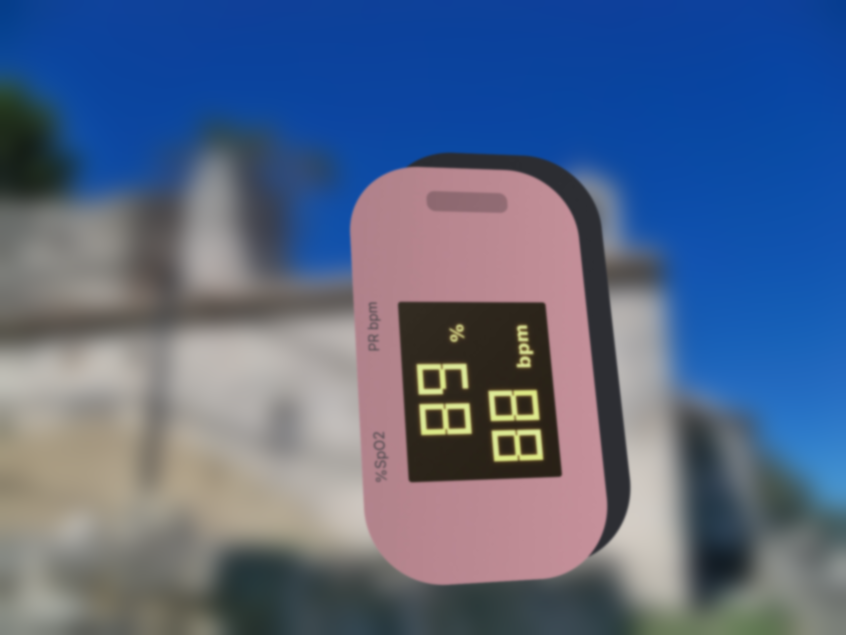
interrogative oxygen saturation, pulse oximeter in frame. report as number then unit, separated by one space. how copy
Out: 89 %
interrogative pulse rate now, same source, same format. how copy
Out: 88 bpm
